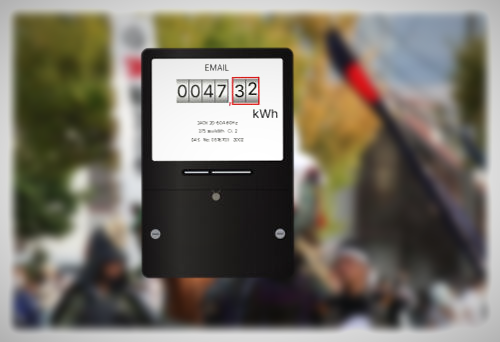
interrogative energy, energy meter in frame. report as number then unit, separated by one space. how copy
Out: 47.32 kWh
